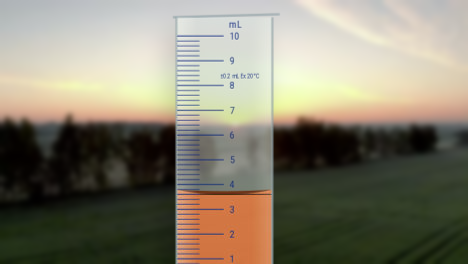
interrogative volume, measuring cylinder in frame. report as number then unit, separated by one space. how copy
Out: 3.6 mL
